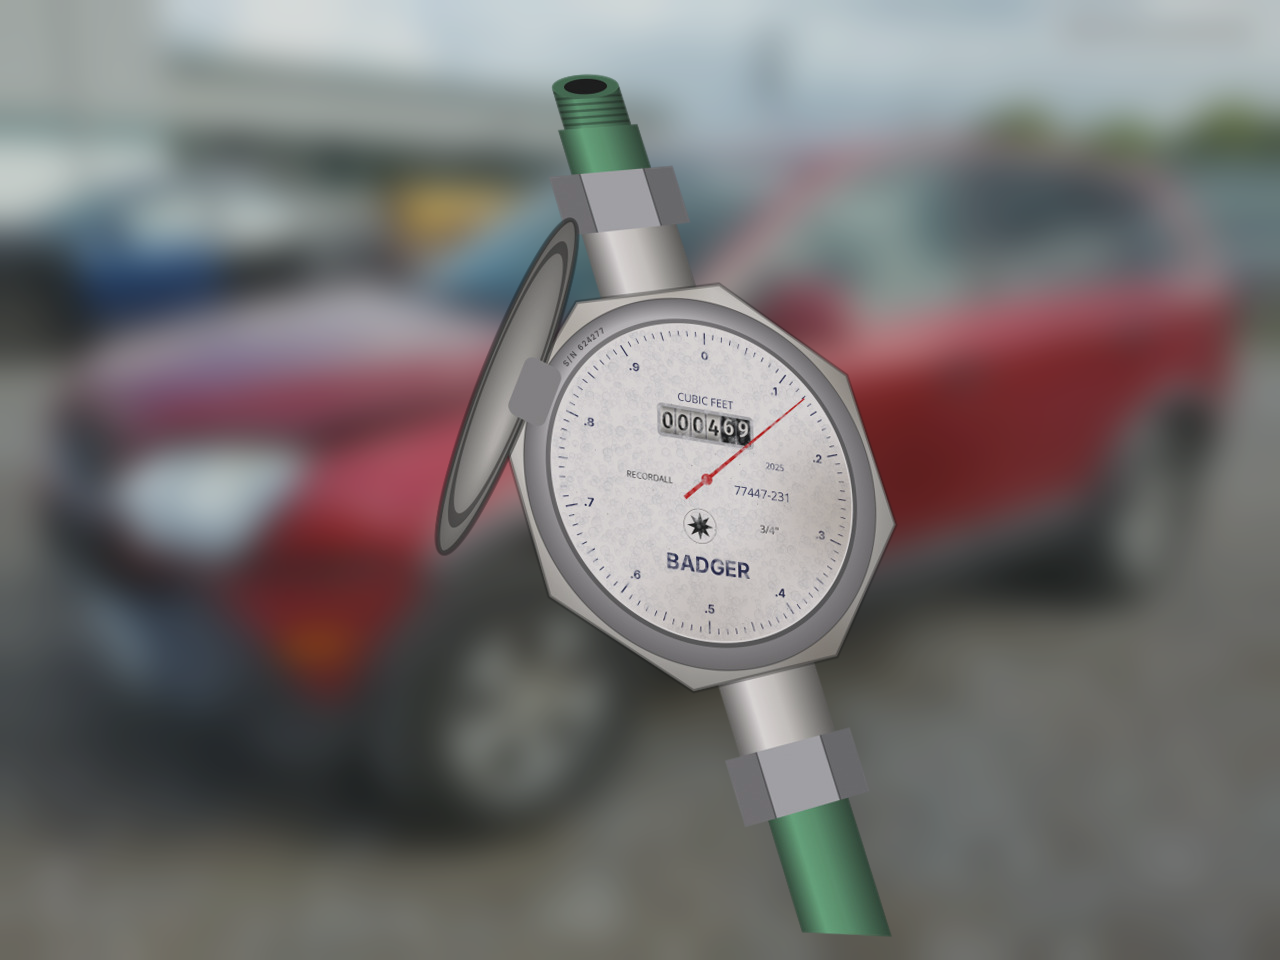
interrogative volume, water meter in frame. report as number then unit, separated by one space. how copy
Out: 469.13 ft³
